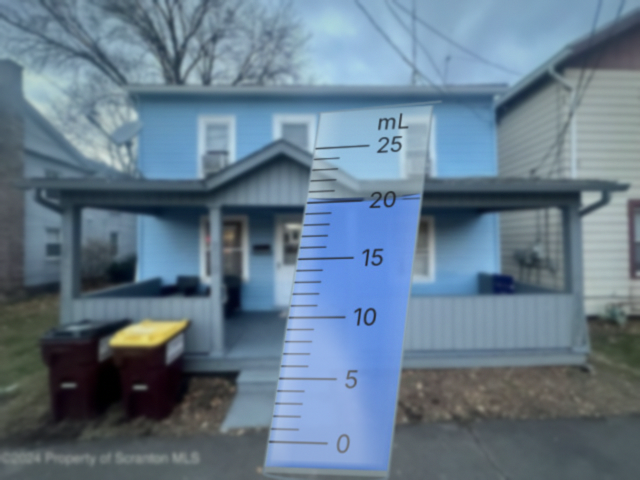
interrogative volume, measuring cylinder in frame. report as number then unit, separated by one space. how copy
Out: 20 mL
